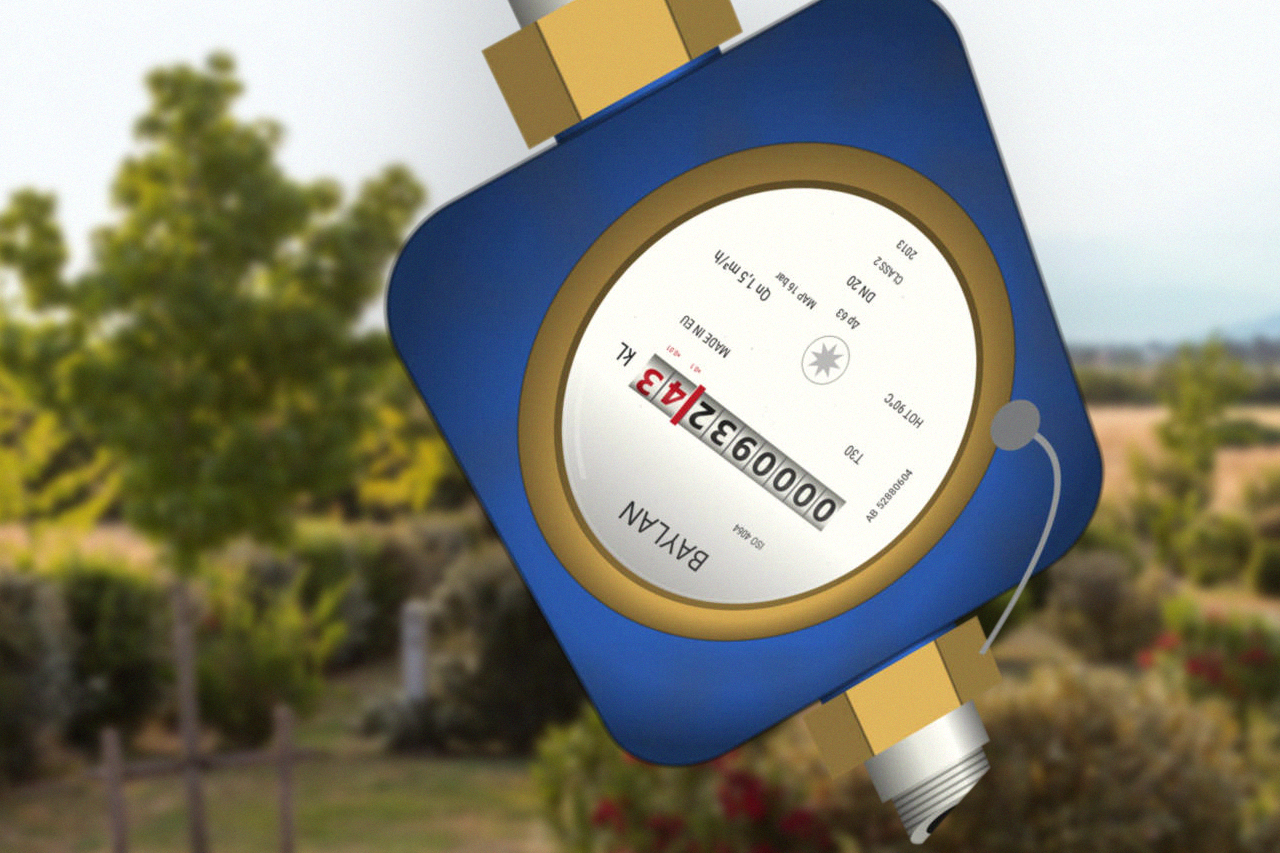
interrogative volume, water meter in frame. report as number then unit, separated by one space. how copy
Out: 932.43 kL
